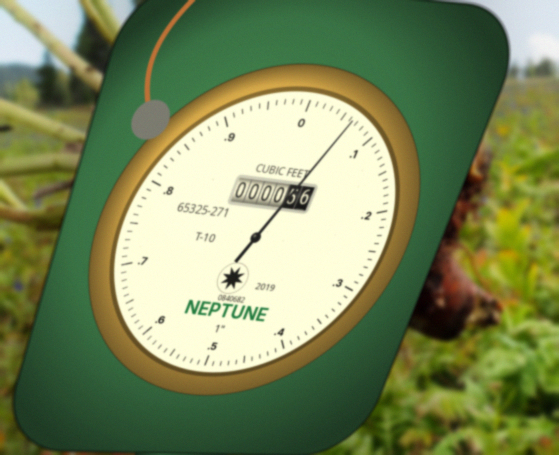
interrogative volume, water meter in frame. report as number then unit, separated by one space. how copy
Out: 56.06 ft³
